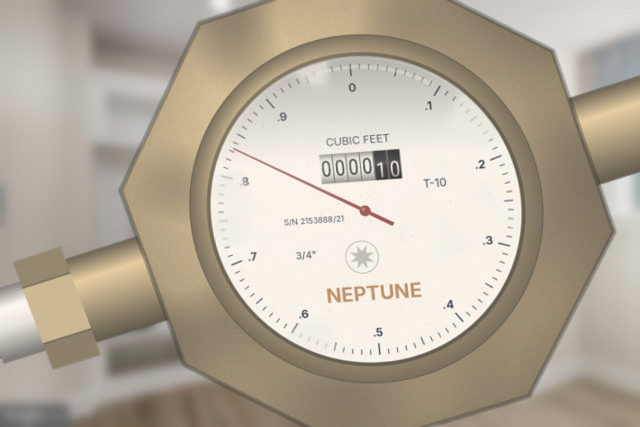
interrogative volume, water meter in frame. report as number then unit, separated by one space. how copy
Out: 9.83 ft³
